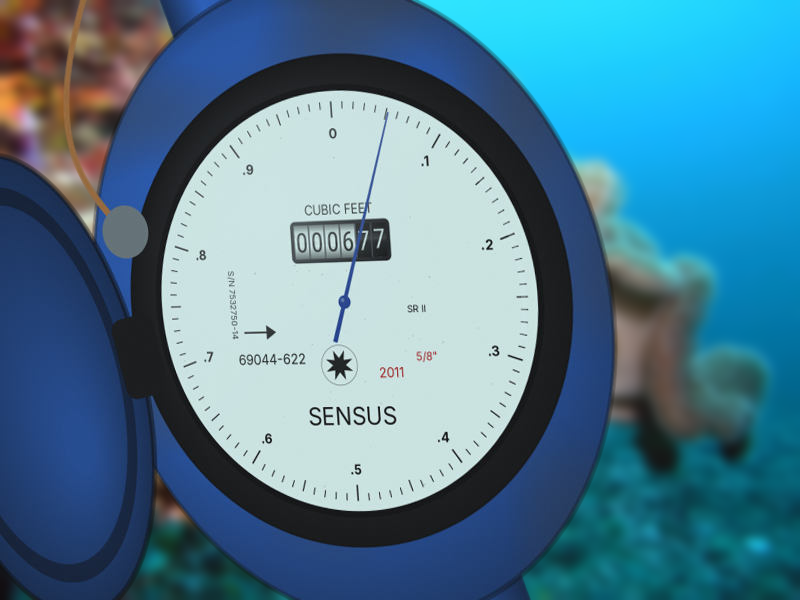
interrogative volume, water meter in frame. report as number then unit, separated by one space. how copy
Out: 677.05 ft³
